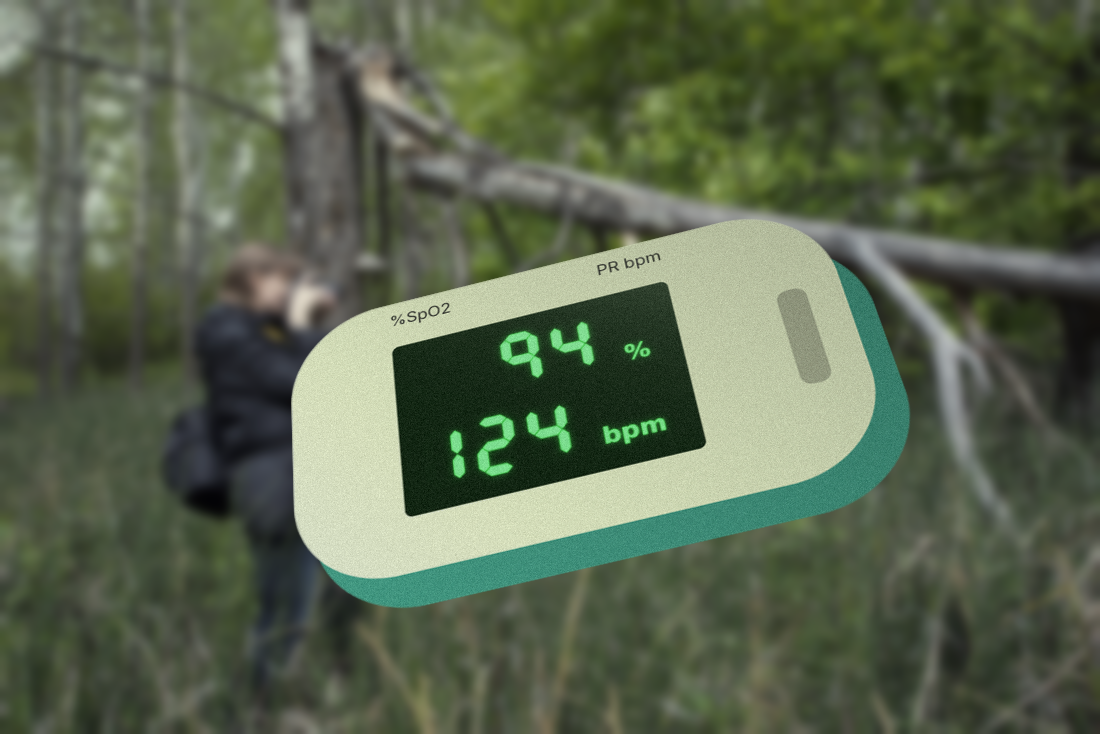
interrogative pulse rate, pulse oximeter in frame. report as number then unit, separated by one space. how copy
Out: 124 bpm
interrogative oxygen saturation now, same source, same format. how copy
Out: 94 %
